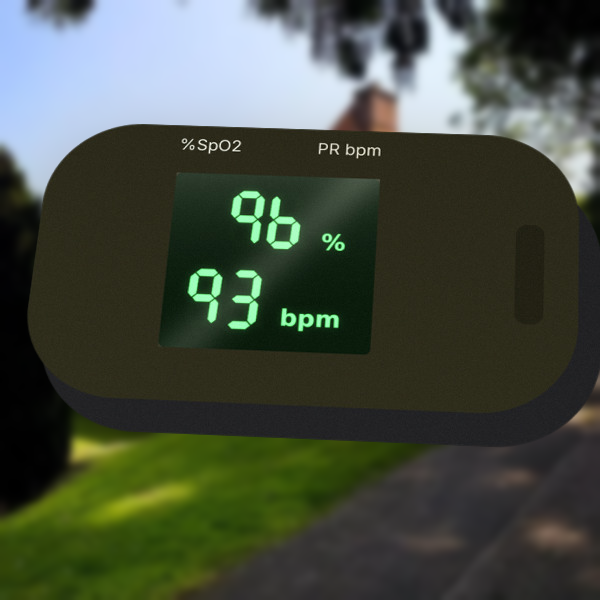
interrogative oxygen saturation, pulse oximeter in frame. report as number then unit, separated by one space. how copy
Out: 96 %
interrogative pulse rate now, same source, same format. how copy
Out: 93 bpm
